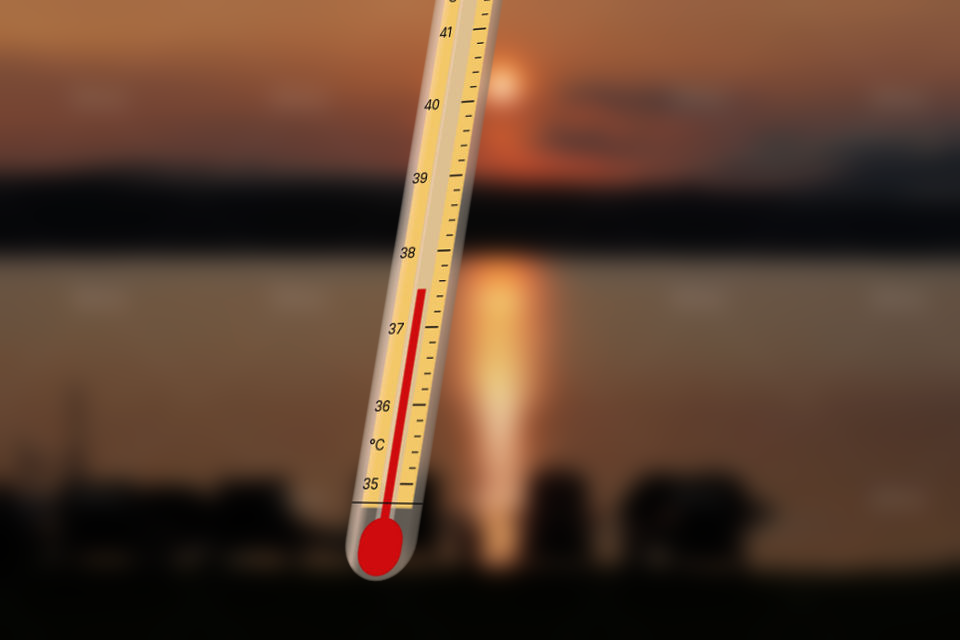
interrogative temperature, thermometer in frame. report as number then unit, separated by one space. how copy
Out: 37.5 °C
